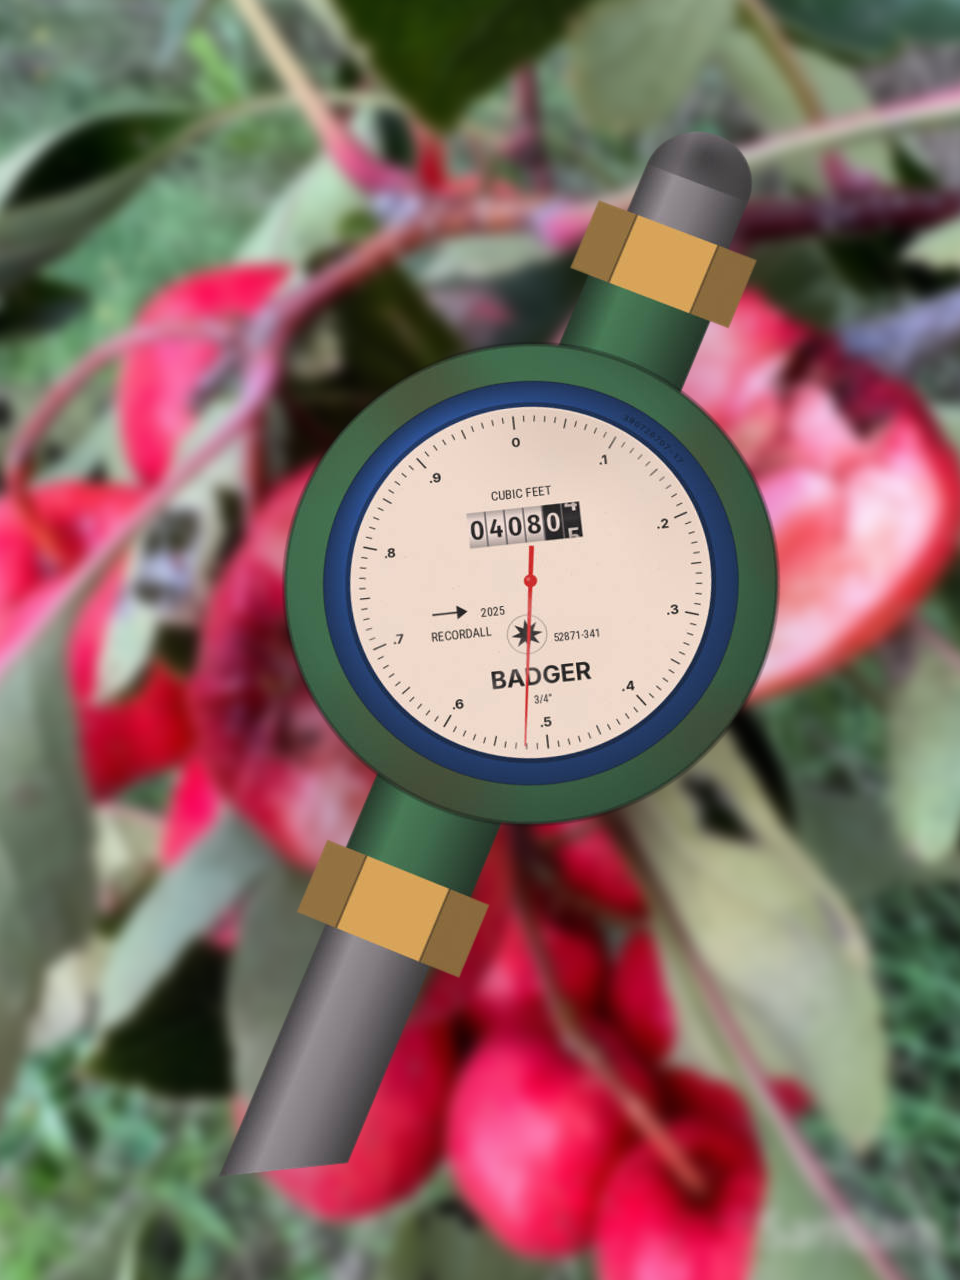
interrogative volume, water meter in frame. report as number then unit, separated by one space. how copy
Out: 40804.52 ft³
